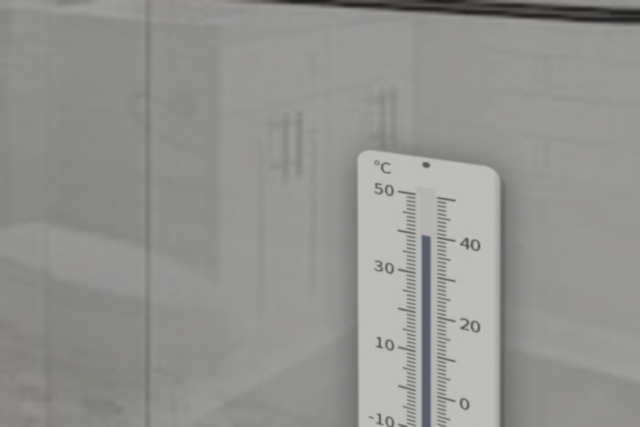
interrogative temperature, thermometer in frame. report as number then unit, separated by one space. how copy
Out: 40 °C
